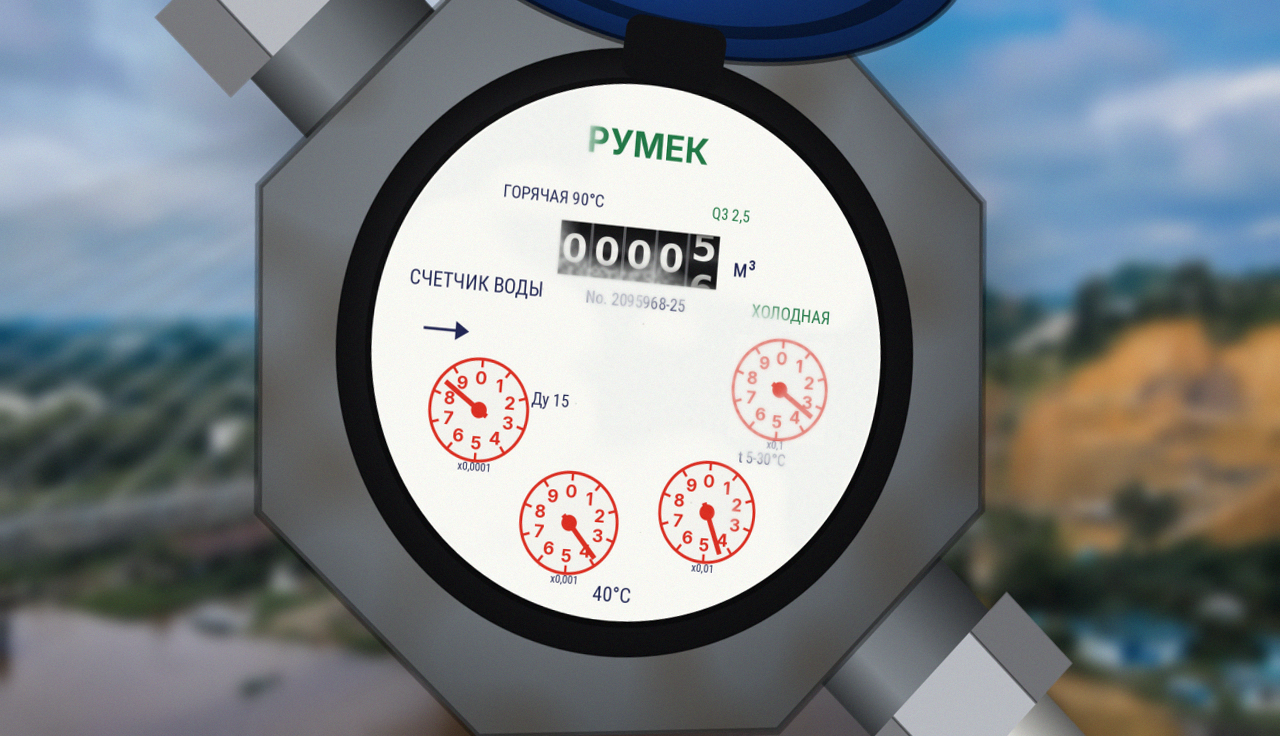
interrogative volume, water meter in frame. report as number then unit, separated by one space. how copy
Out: 5.3438 m³
